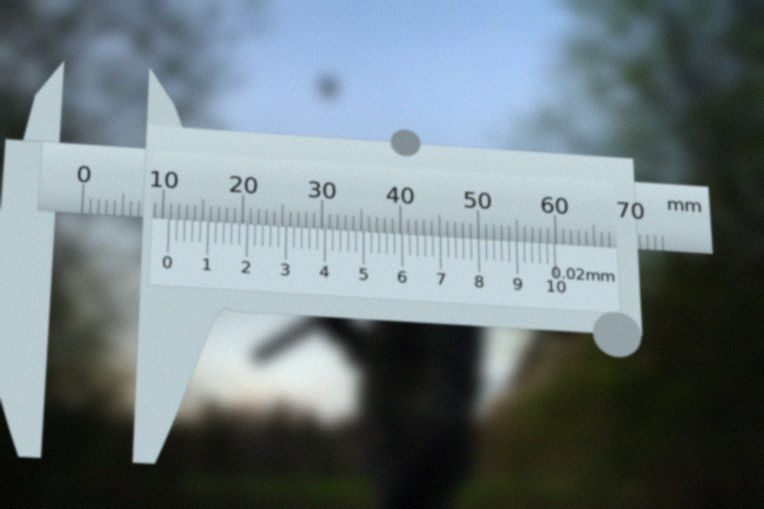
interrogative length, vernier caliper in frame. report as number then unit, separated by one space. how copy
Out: 10.8 mm
